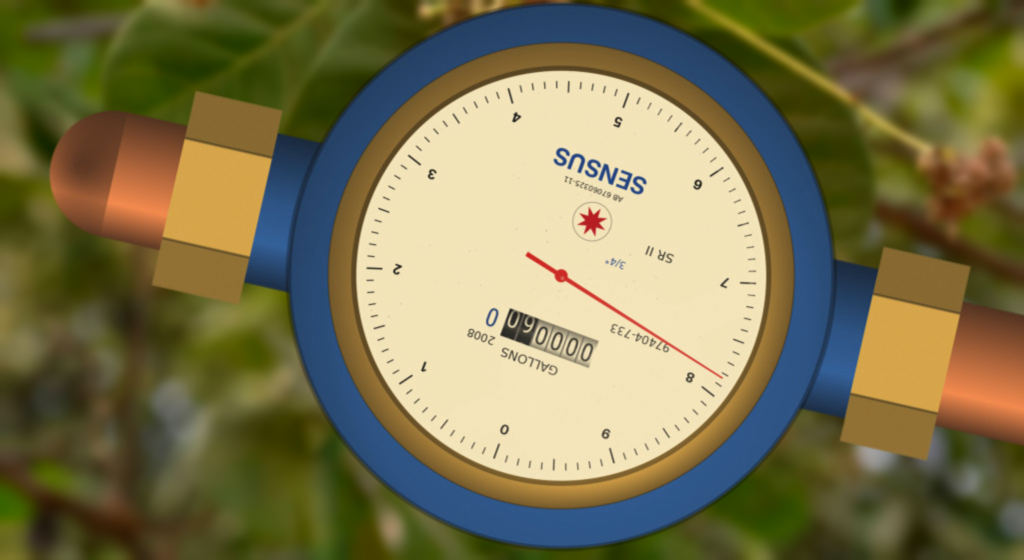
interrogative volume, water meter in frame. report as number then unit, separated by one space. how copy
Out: 597.8 gal
